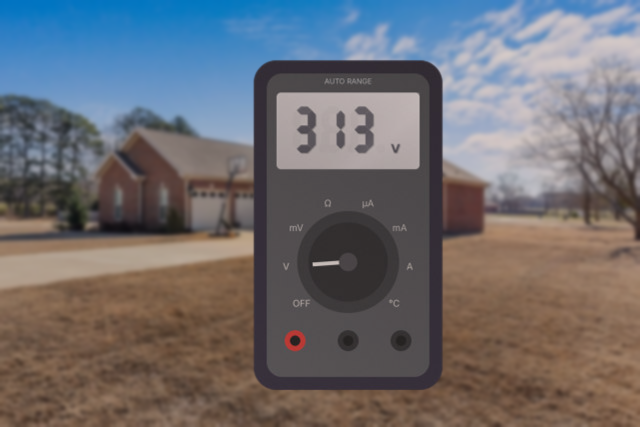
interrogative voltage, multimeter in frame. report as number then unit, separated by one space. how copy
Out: 313 V
